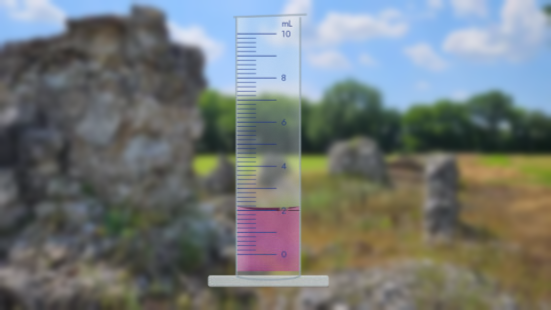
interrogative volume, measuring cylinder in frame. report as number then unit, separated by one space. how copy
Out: 2 mL
